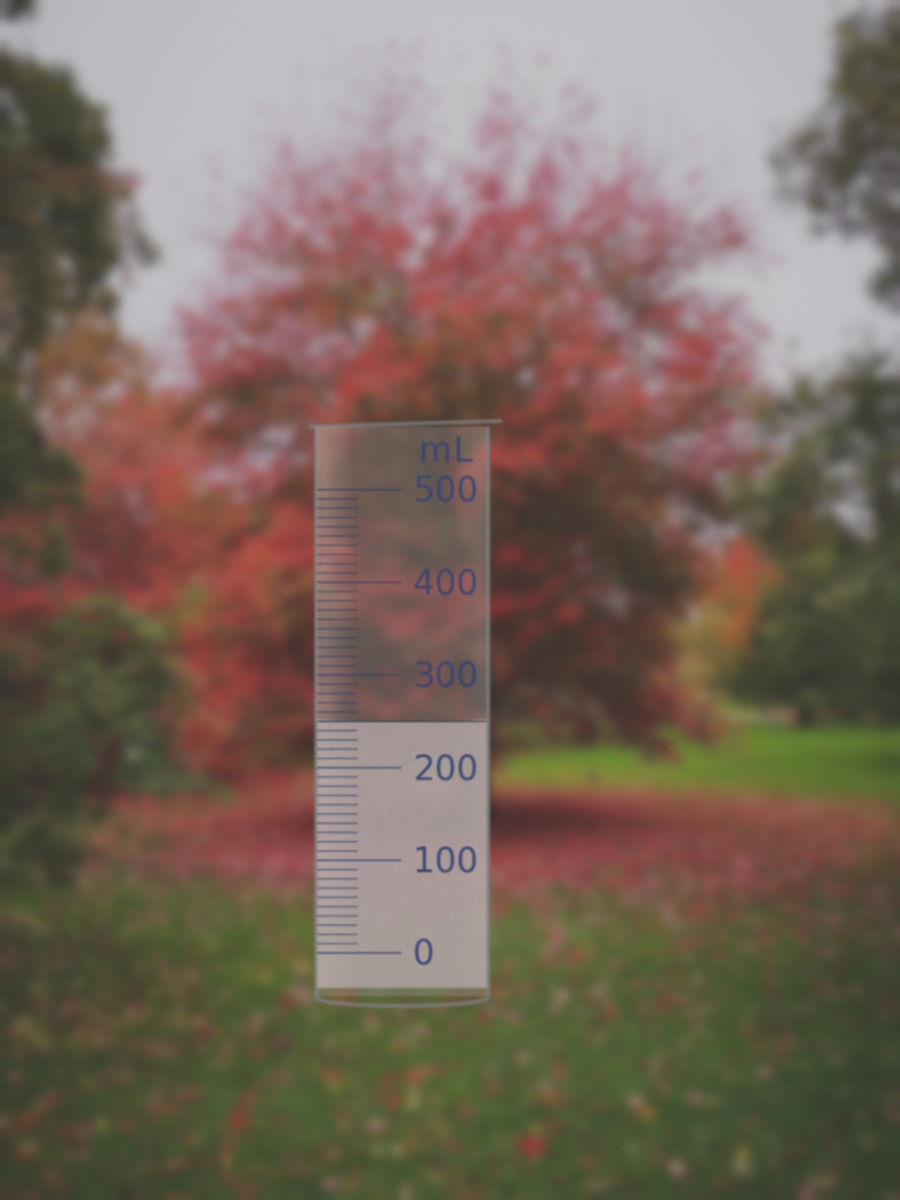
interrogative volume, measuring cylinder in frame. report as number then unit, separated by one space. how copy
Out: 250 mL
